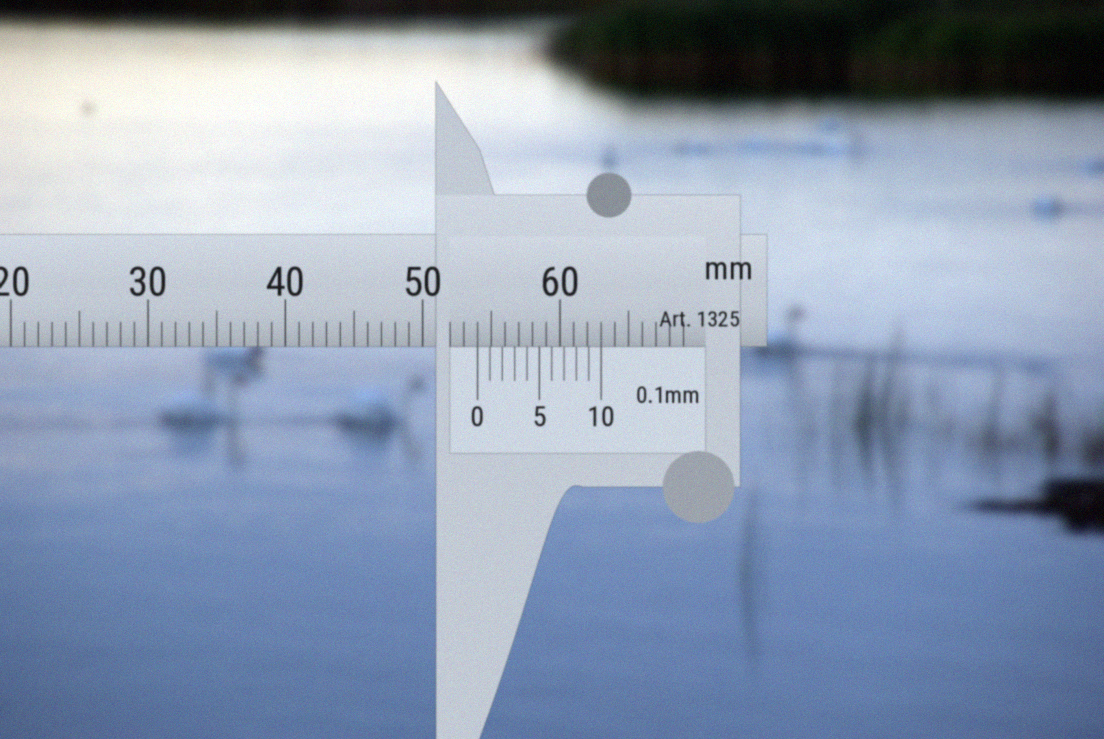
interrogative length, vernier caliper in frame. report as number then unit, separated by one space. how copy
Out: 54.0 mm
